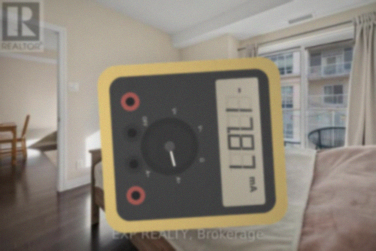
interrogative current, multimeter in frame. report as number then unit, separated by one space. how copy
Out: -17.87 mA
